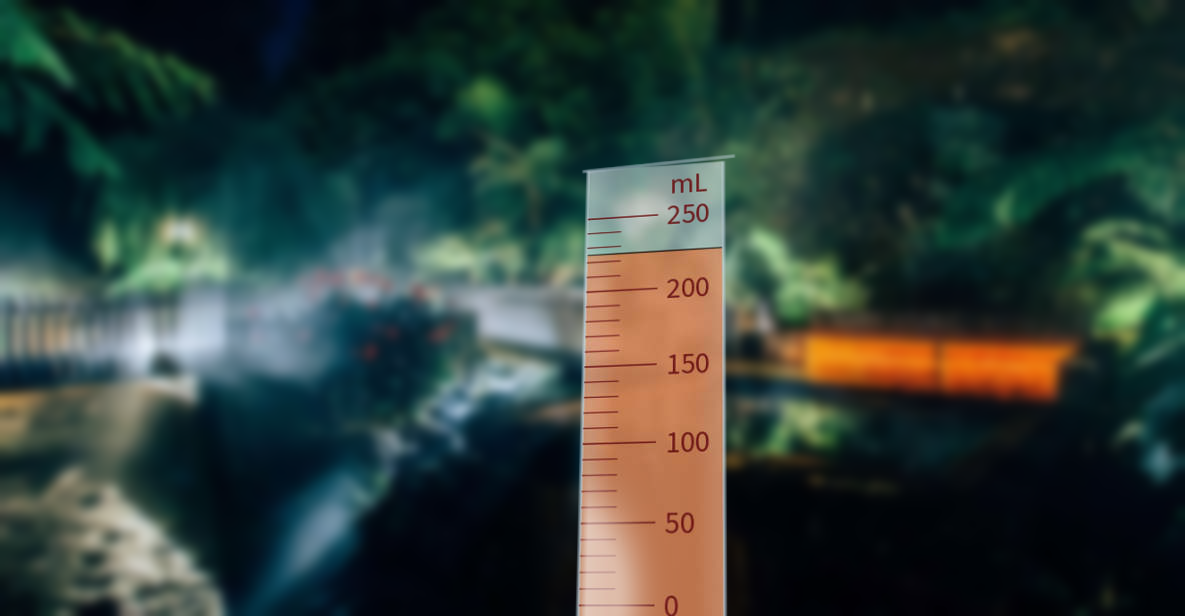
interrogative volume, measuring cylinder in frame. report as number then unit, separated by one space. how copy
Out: 225 mL
